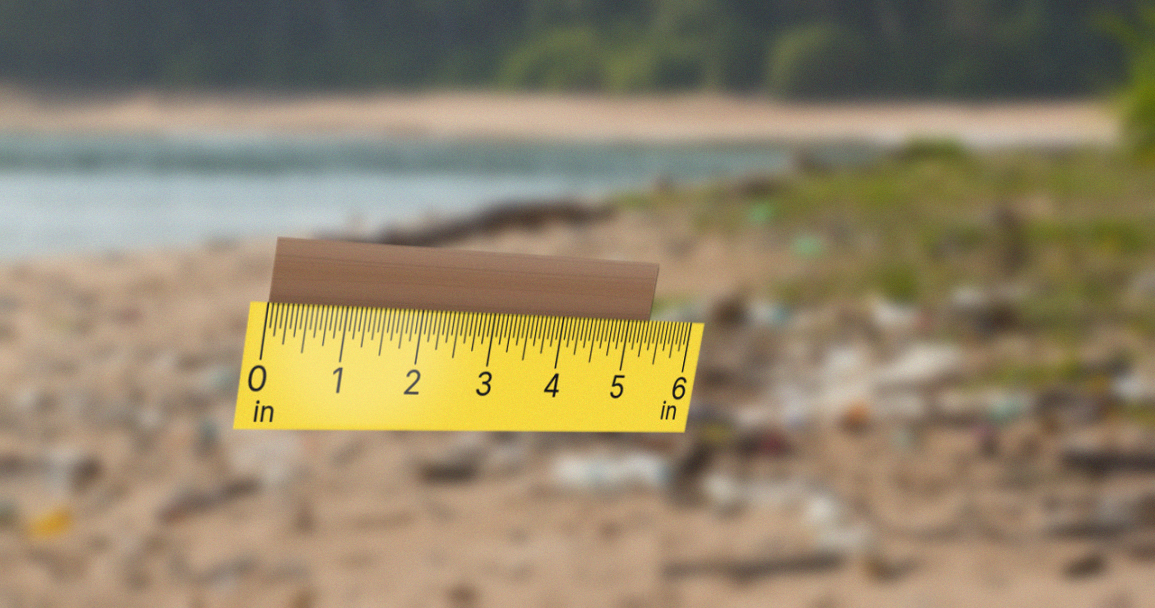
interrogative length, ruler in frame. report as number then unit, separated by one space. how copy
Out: 5.3125 in
